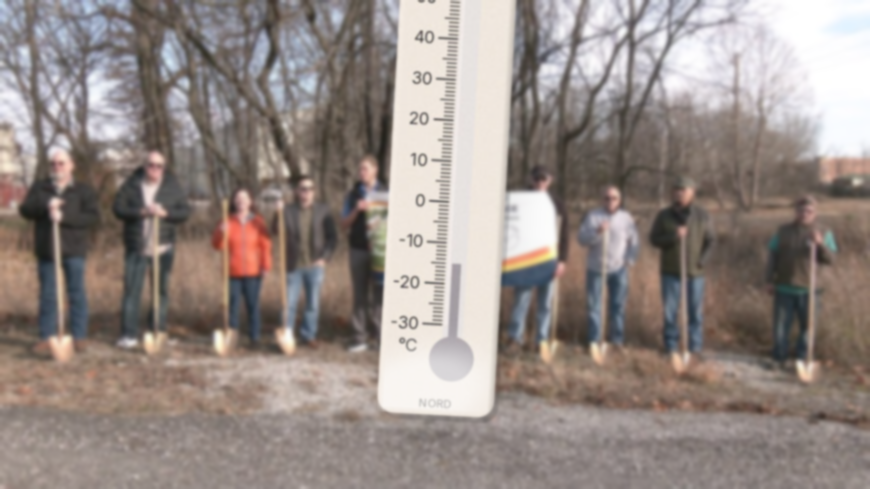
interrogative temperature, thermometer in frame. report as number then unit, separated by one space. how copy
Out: -15 °C
